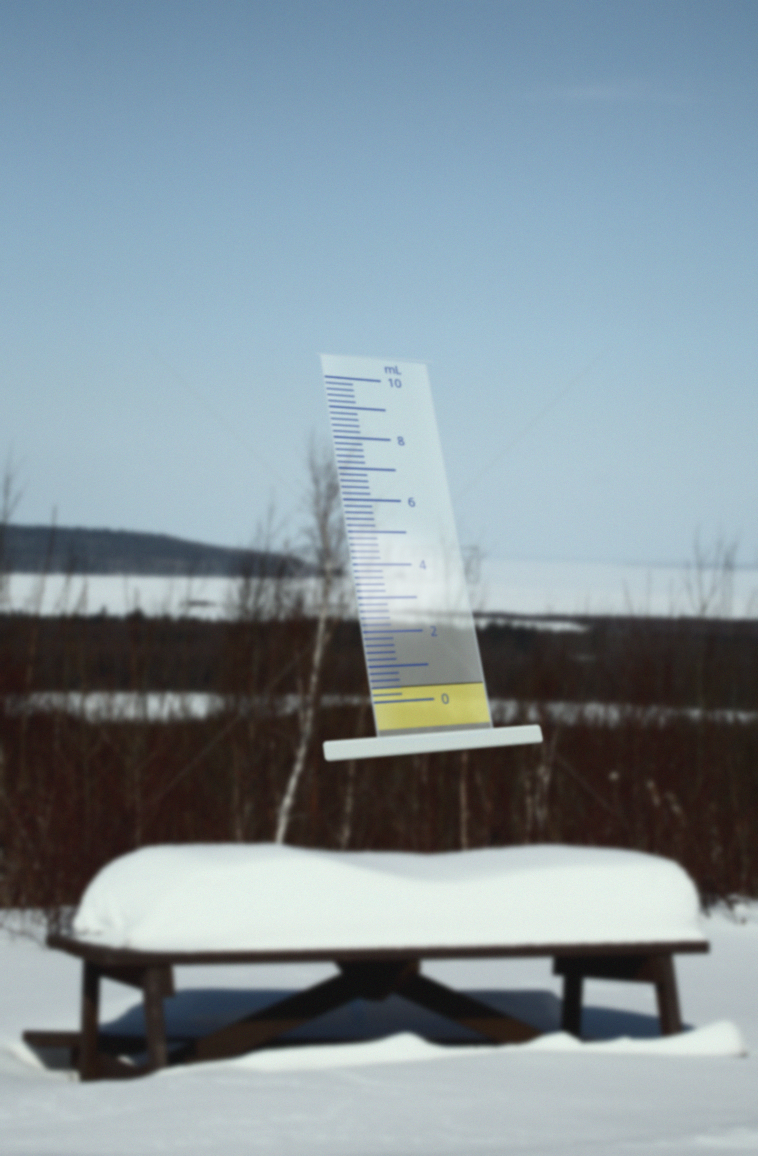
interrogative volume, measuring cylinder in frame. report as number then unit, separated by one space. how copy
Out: 0.4 mL
